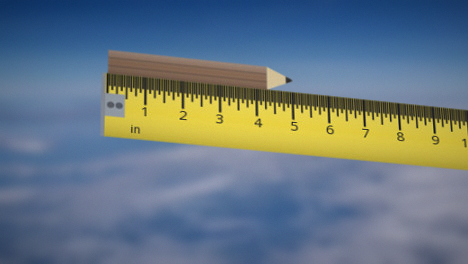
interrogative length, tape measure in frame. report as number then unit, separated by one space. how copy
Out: 5 in
